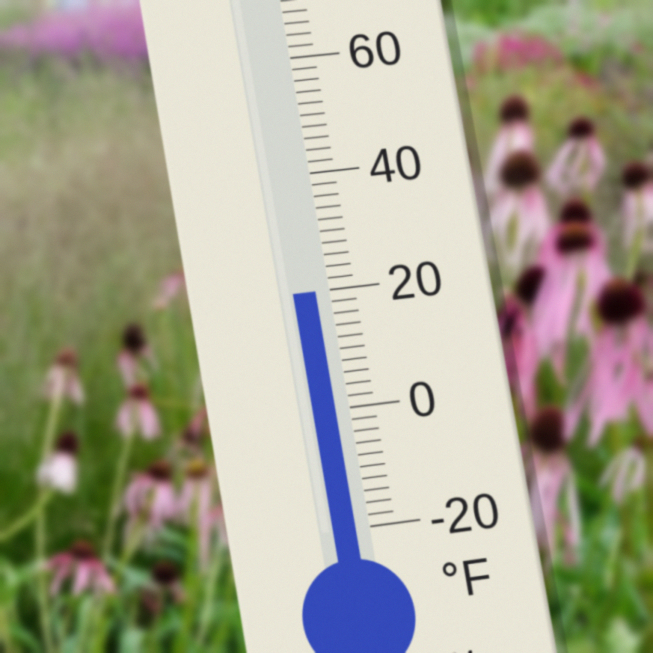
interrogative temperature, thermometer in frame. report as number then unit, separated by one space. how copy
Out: 20 °F
